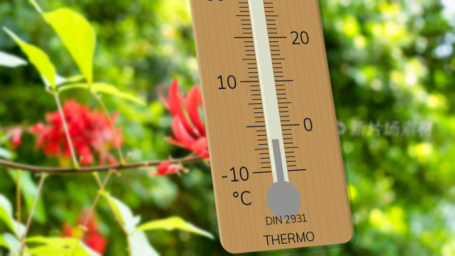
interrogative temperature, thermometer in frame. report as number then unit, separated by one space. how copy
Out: -3 °C
